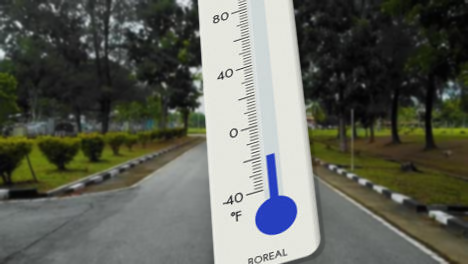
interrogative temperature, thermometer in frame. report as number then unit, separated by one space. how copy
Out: -20 °F
